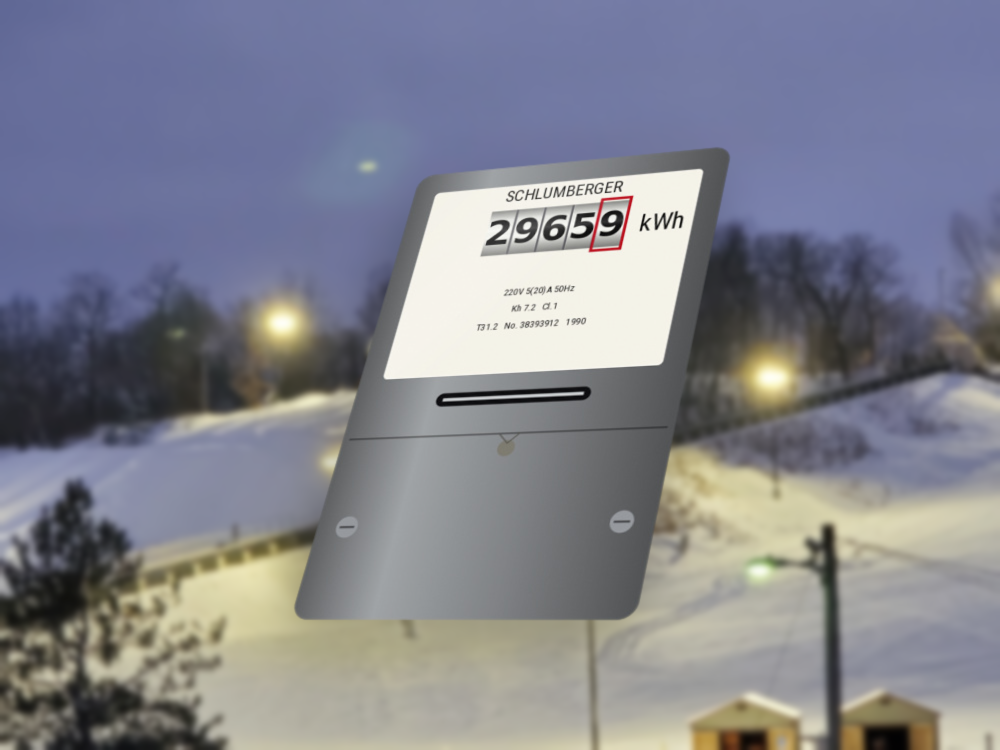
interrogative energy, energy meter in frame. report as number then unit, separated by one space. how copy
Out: 2965.9 kWh
